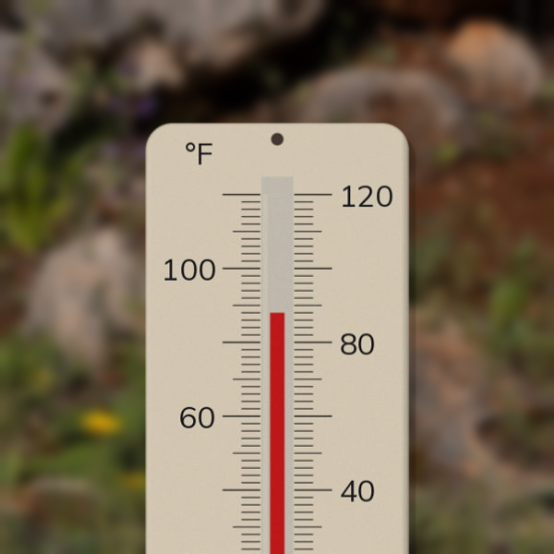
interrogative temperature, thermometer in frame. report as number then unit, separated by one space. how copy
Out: 88 °F
